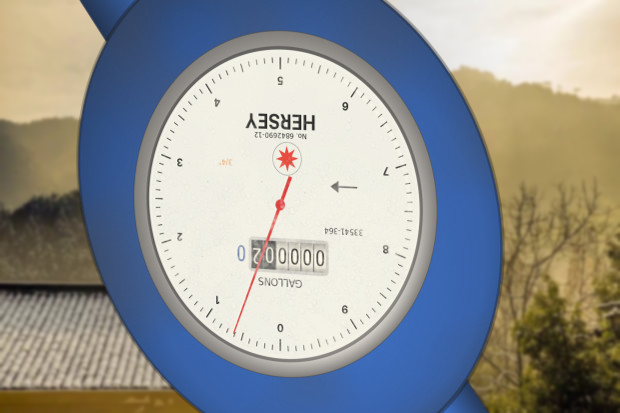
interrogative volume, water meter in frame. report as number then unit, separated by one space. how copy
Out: 20.6 gal
